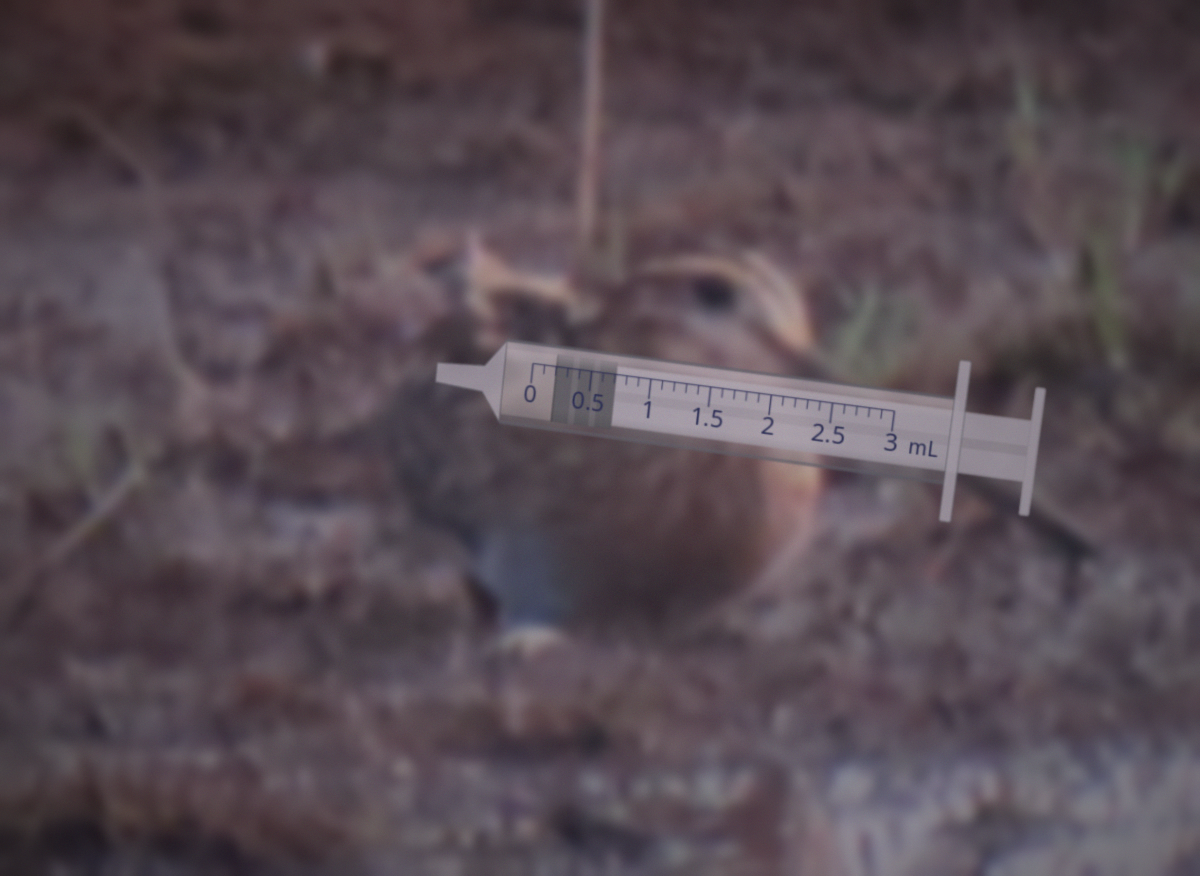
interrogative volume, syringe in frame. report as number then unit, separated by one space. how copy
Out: 0.2 mL
